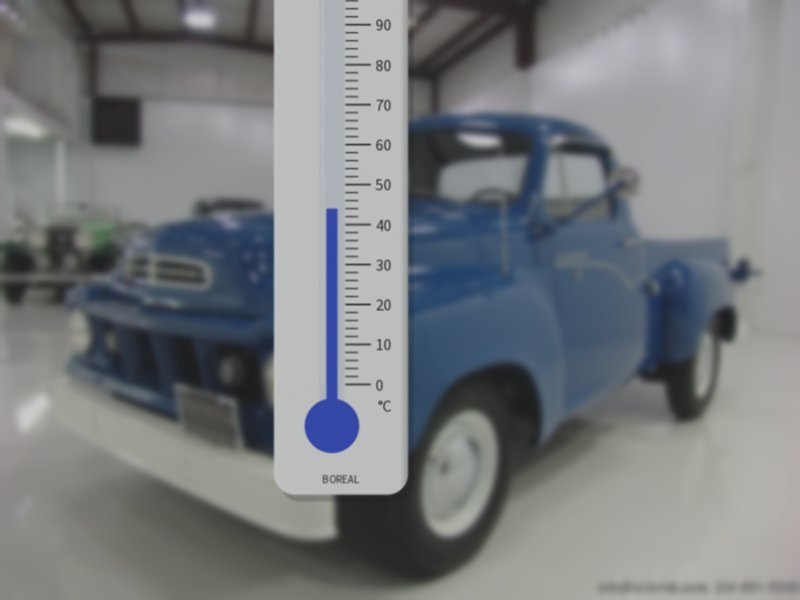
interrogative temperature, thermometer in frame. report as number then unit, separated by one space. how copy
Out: 44 °C
